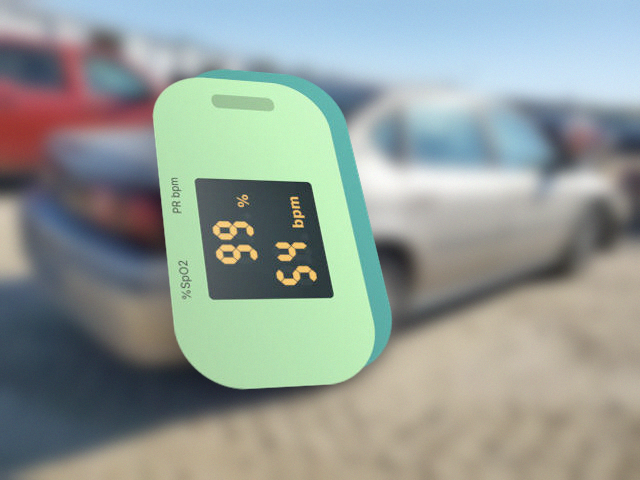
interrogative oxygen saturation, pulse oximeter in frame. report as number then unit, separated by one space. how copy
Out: 99 %
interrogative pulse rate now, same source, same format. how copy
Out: 54 bpm
